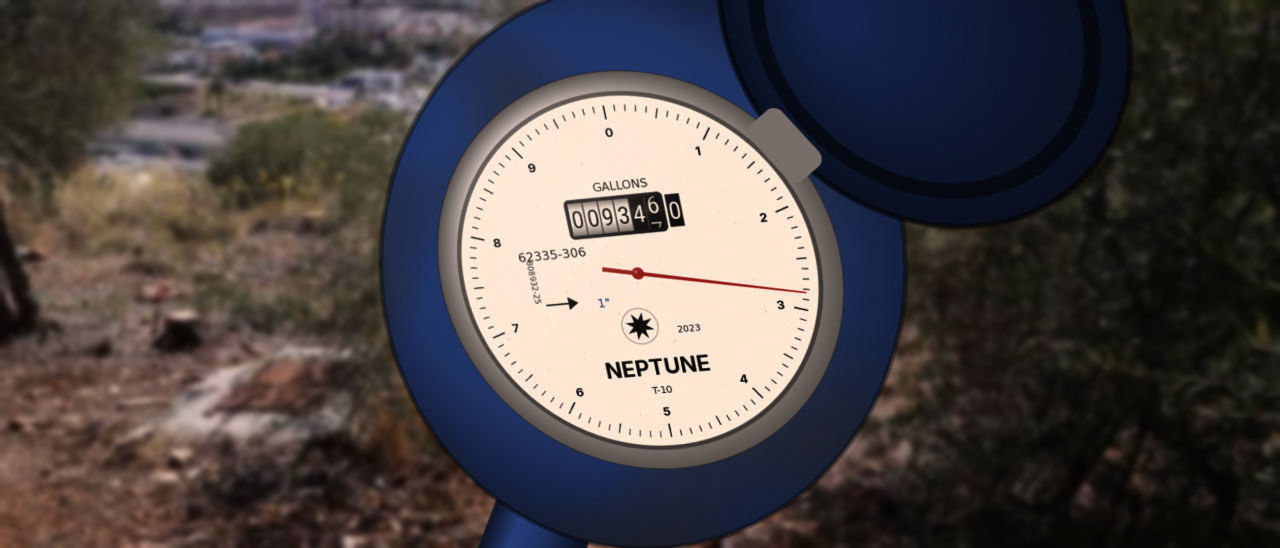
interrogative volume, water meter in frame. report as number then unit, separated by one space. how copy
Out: 93462.8 gal
